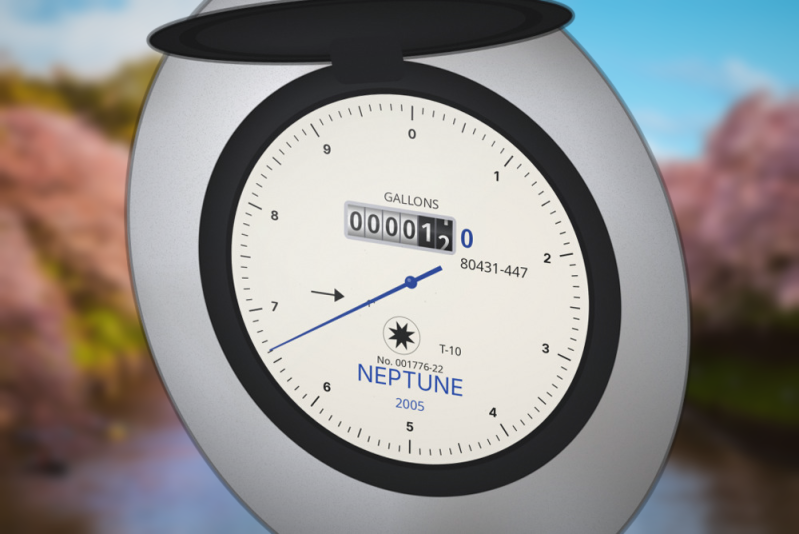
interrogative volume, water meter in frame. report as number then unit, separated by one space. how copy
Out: 116.6 gal
